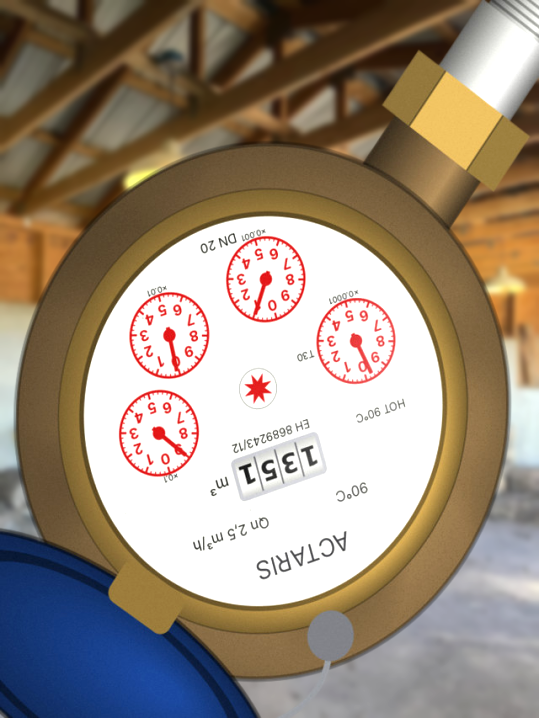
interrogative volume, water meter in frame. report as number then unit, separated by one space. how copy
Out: 1350.9009 m³
